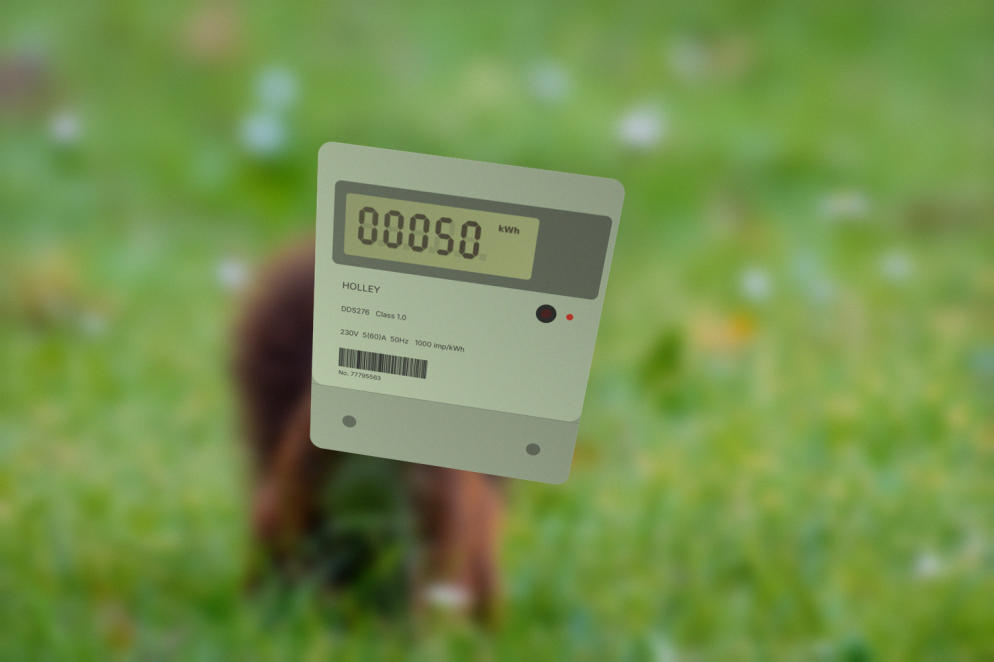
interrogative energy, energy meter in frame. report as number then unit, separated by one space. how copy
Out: 50 kWh
